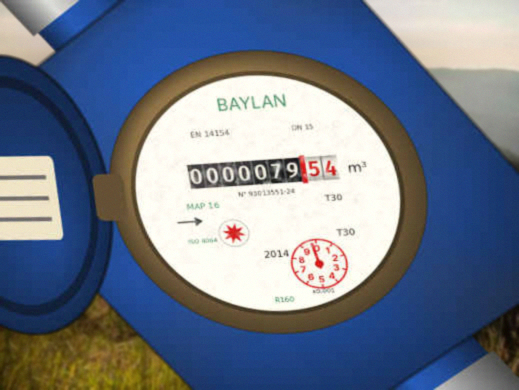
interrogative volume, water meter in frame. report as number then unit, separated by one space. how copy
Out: 79.539 m³
